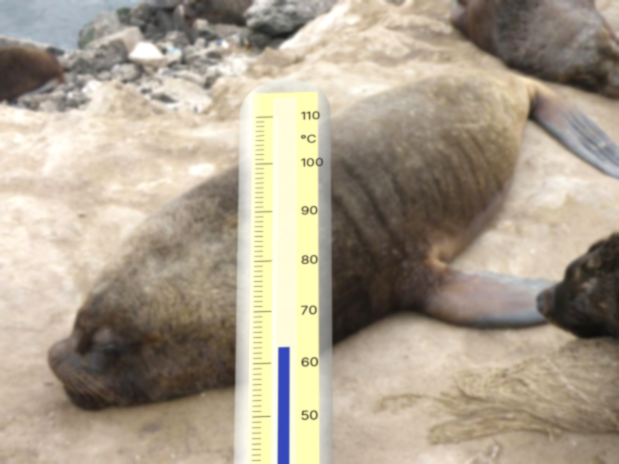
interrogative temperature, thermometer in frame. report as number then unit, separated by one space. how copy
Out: 63 °C
